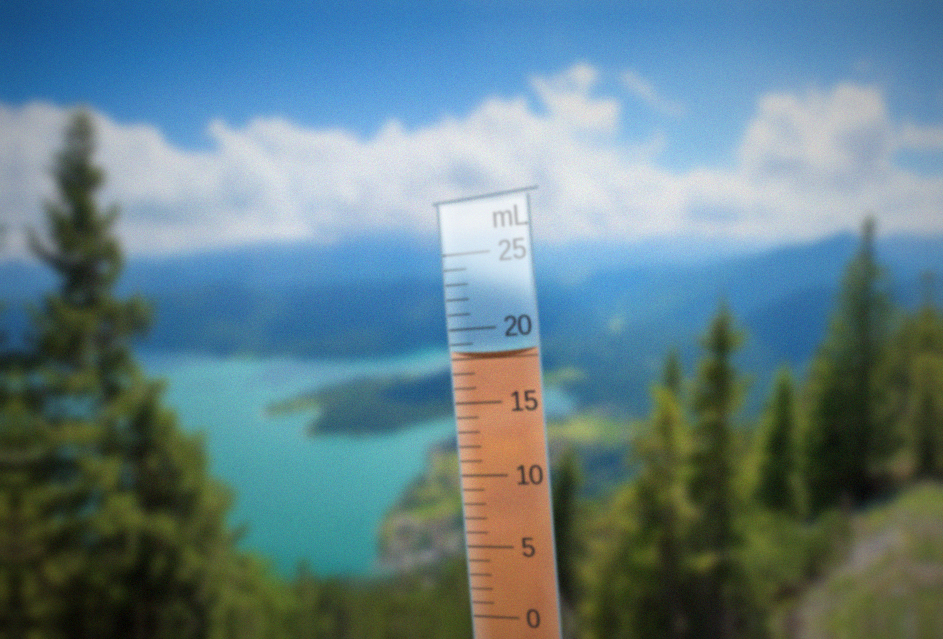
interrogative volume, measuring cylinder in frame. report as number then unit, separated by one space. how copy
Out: 18 mL
